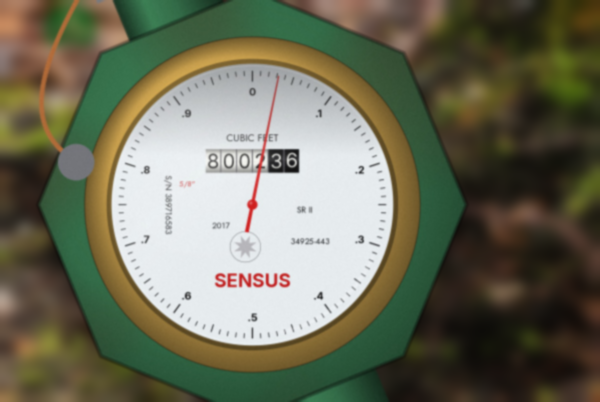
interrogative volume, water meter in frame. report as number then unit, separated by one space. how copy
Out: 800236.03 ft³
